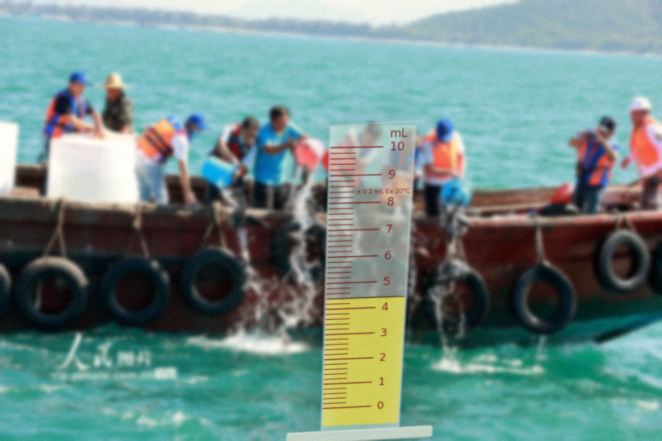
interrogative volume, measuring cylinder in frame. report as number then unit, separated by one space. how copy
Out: 4.4 mL
